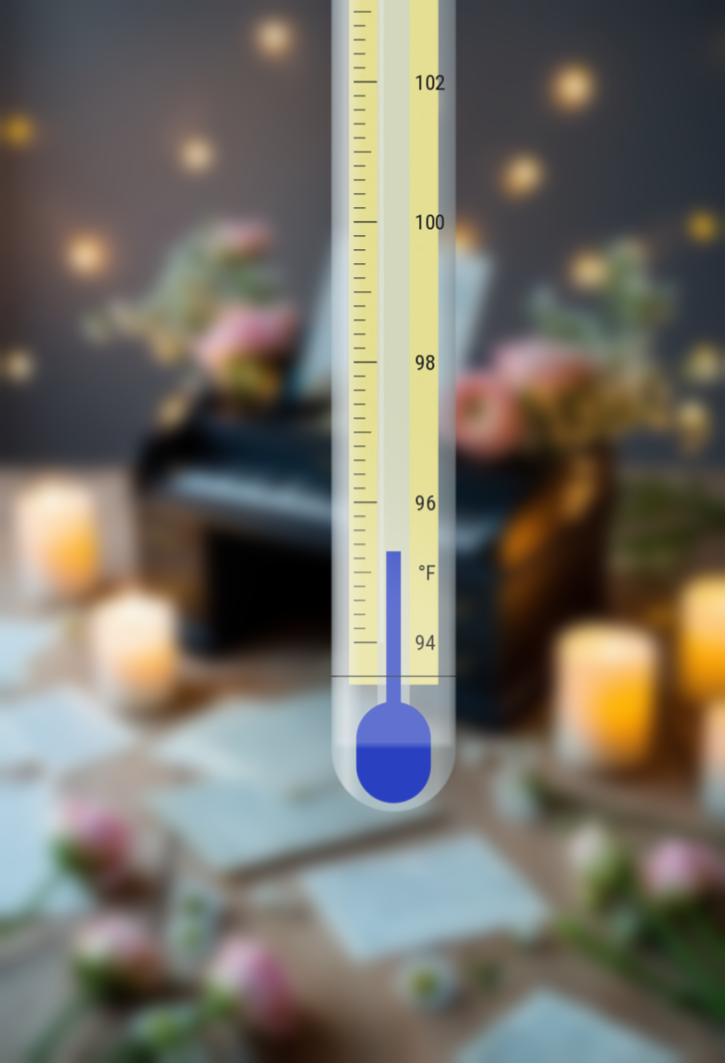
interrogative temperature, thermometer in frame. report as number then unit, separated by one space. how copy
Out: 95.3 °F
